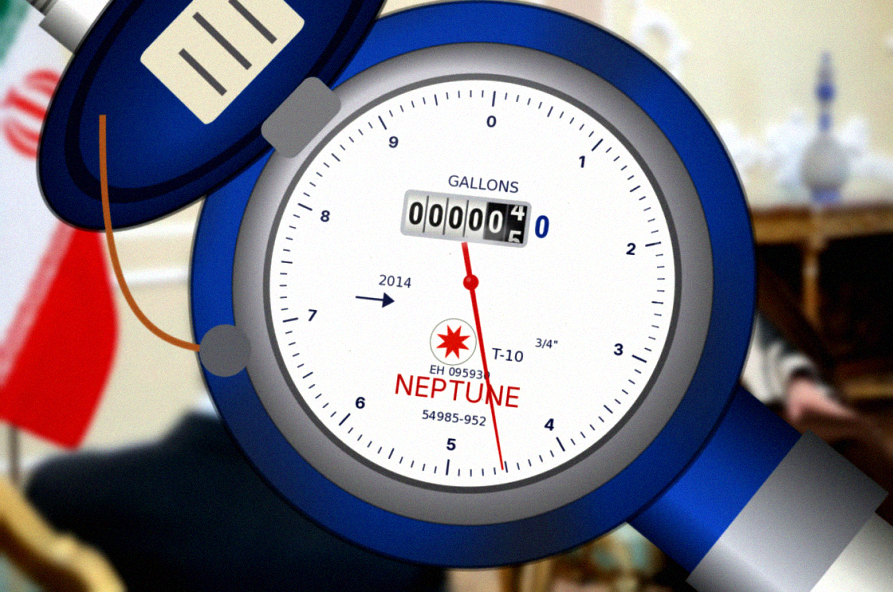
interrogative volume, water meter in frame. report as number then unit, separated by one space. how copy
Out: 44.5 gal
